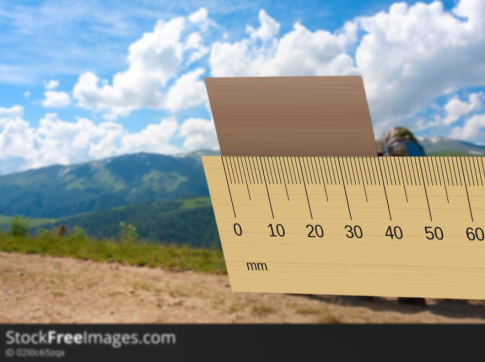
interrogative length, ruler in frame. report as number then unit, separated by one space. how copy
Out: 40 mm
